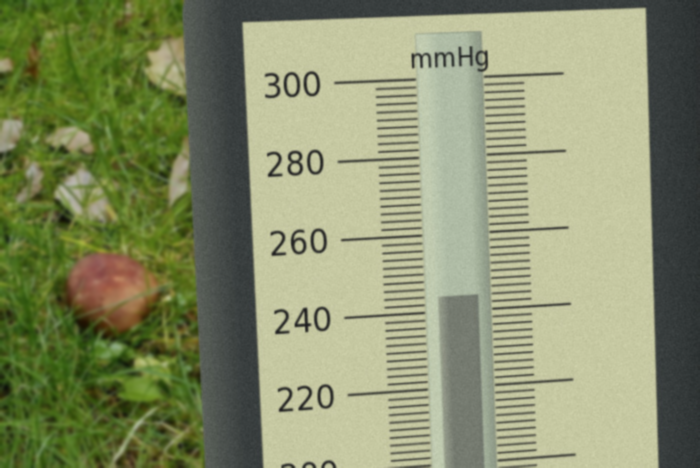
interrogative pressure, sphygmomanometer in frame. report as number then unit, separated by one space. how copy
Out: 244 mmHg
